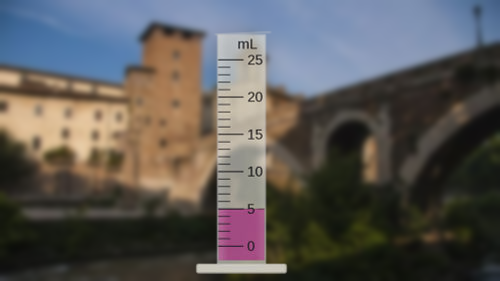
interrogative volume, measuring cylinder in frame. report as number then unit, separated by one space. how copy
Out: 5 mL
